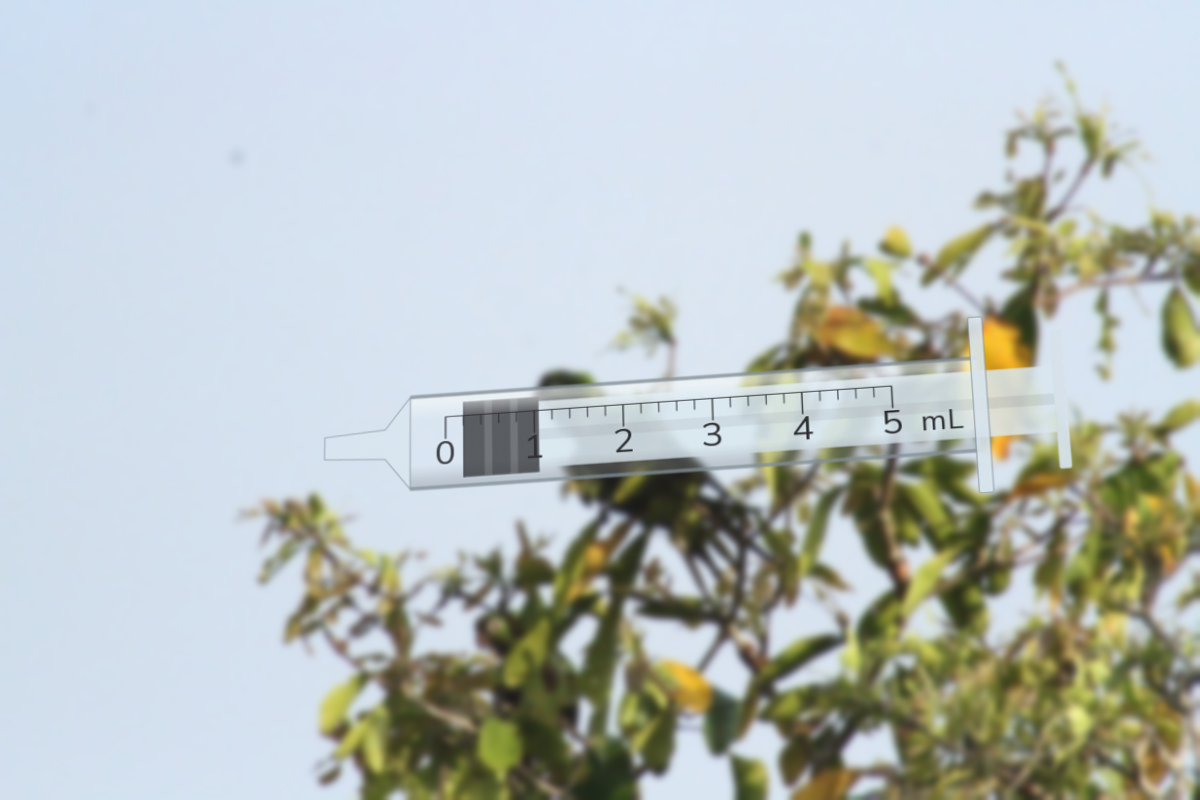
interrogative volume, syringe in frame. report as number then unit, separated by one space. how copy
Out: 0.2 mL
